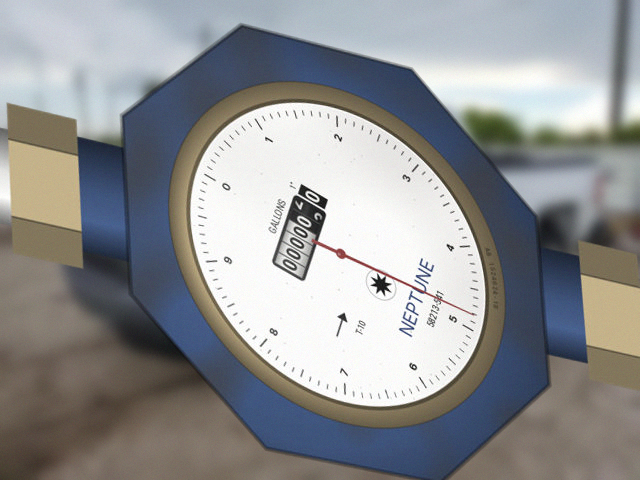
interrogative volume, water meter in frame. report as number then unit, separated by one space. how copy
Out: 24.8 gal
